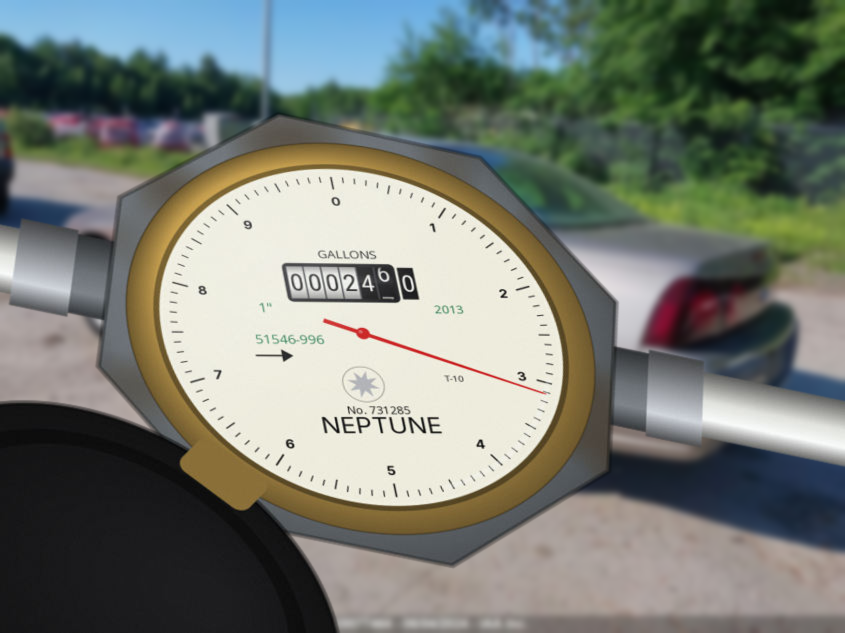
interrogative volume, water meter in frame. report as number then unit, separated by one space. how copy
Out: 2463.1 gal
